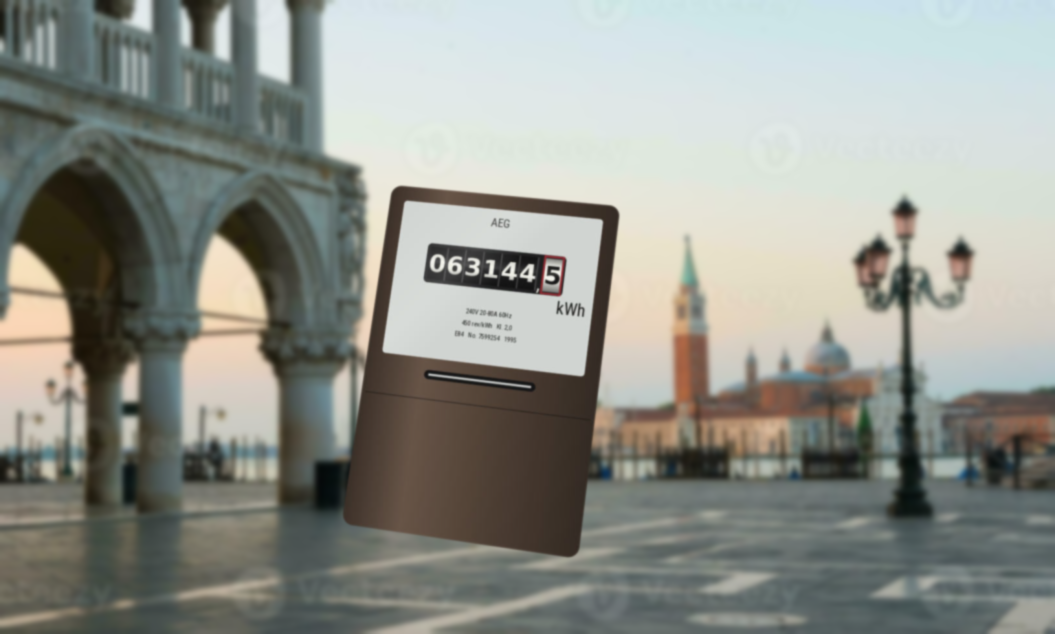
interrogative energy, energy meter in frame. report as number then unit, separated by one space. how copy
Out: 63144.5 kWh
